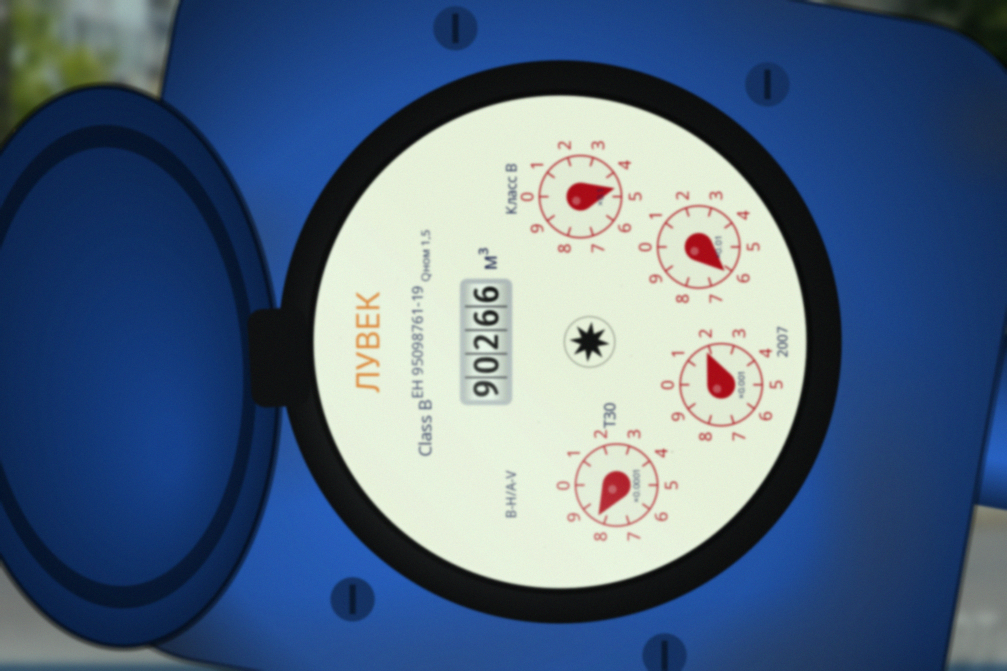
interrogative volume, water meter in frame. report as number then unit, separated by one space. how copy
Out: 90266.4618 m³
